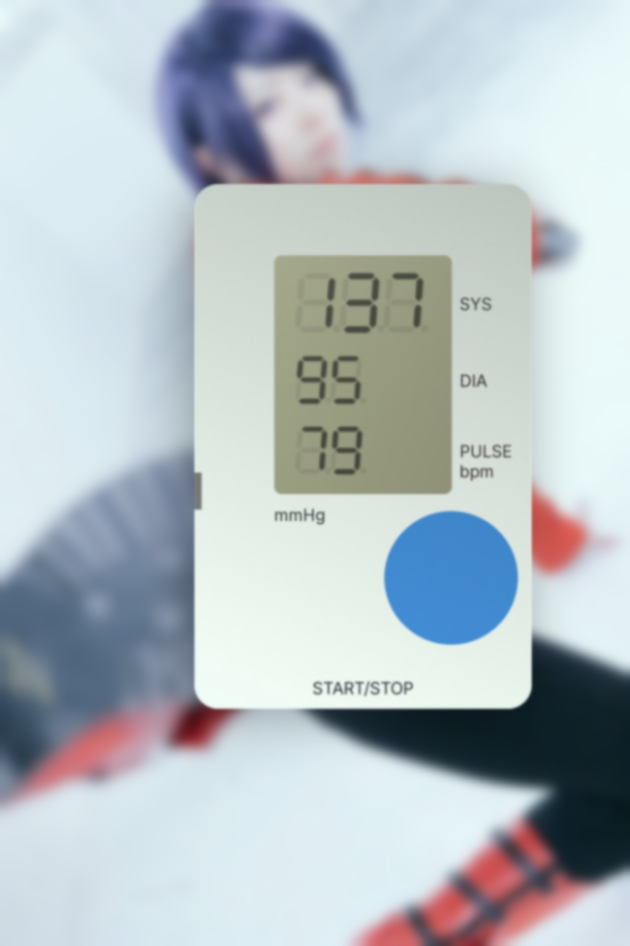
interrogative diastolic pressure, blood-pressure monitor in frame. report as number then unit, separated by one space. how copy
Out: 95 mmHg
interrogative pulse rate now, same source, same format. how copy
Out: 79 bpm
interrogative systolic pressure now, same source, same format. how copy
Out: 137 mmHg
